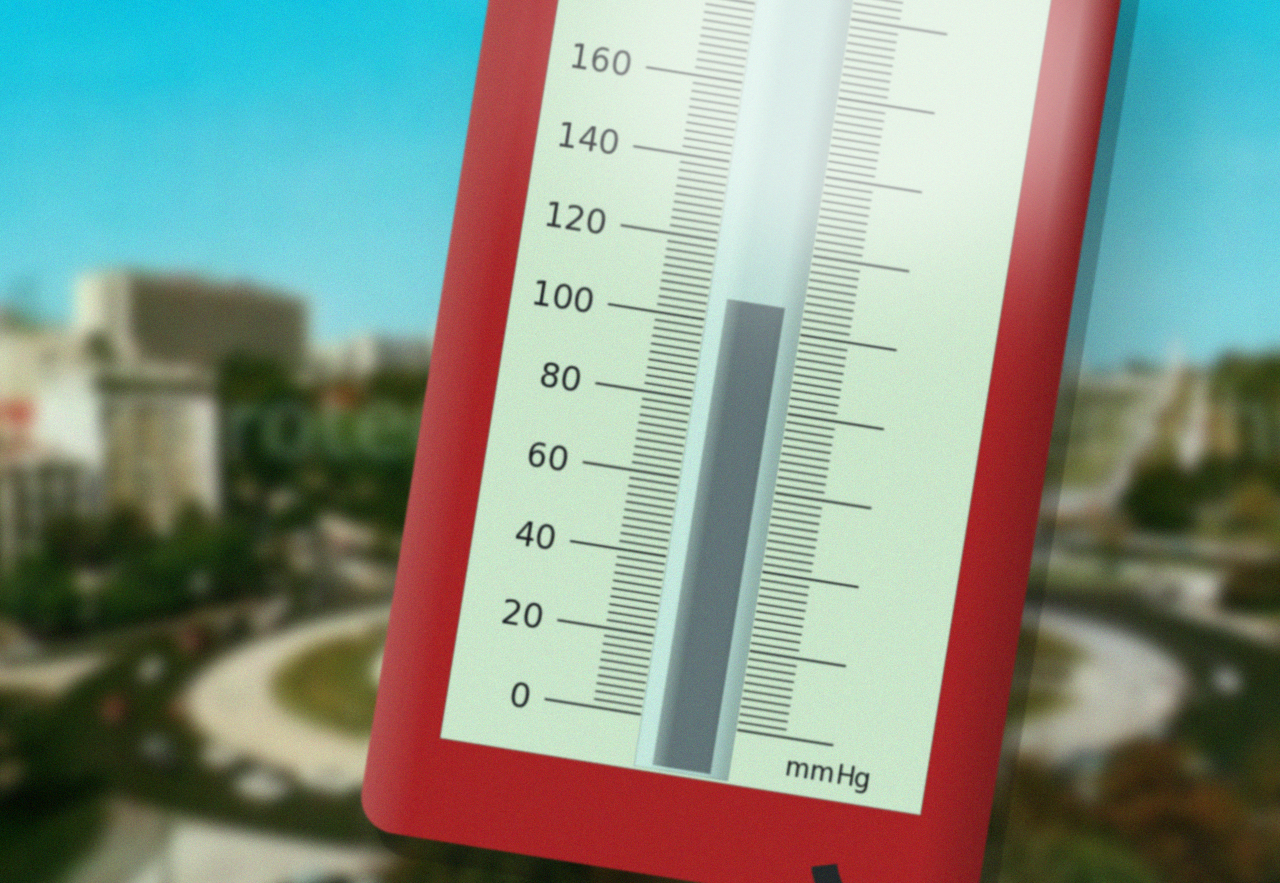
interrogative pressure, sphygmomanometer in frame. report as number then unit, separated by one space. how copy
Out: 106 mmHg
